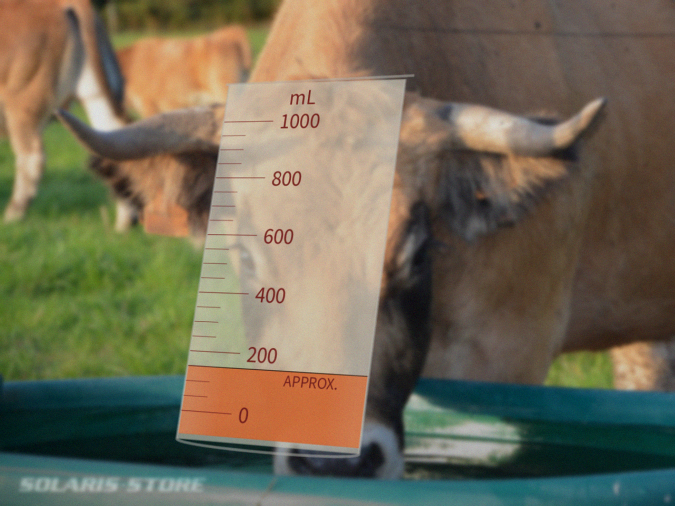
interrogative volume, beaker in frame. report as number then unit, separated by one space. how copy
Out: 150 mL
